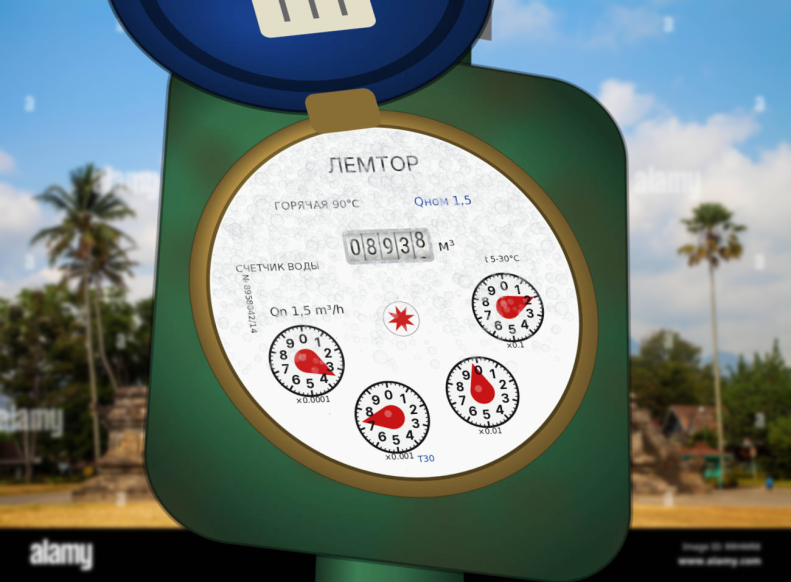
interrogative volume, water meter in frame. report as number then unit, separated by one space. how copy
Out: 8938.1973 m³
